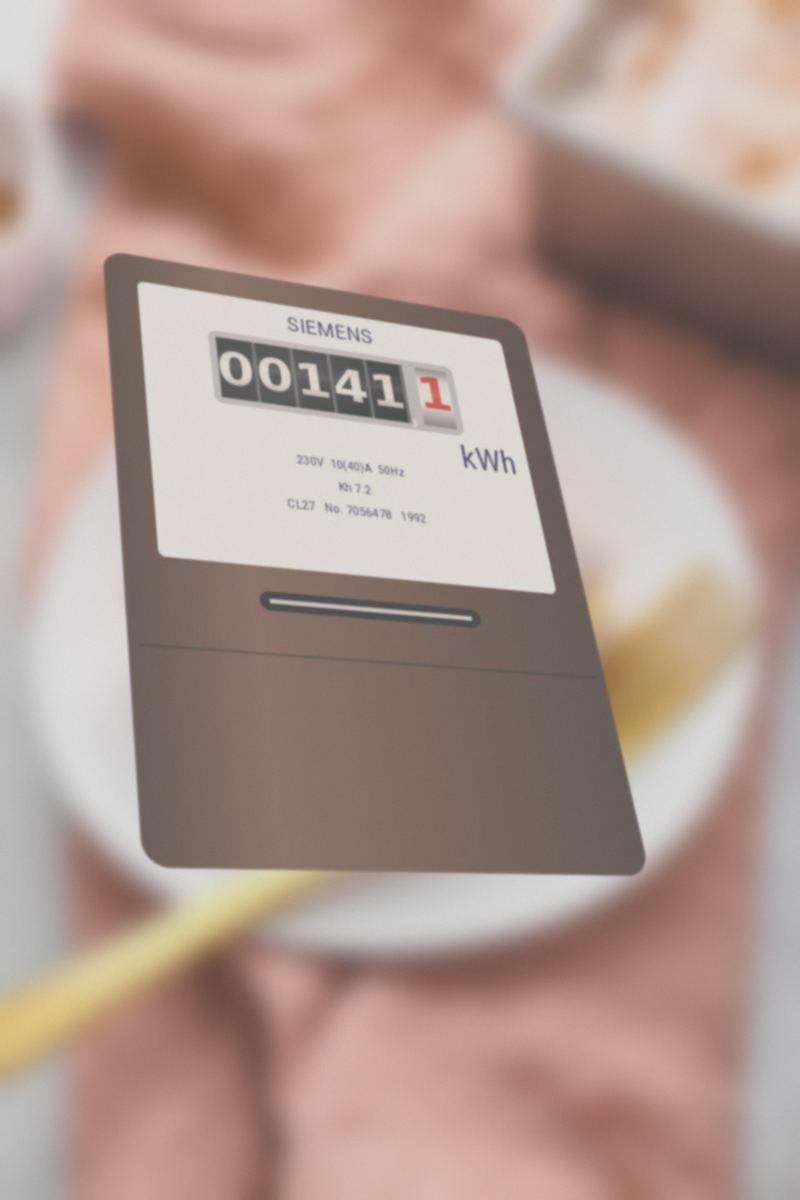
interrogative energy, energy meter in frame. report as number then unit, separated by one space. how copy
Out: 141.1 kWh
